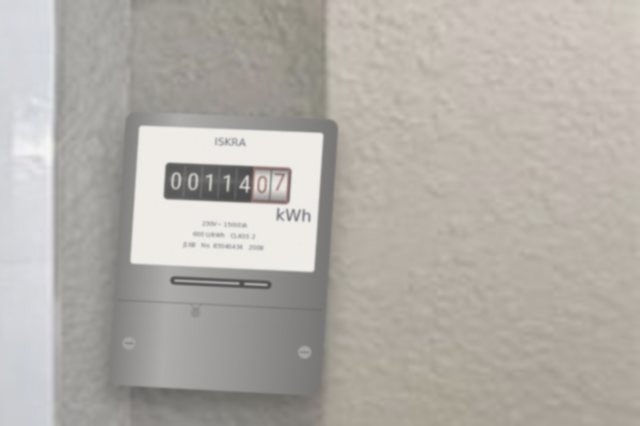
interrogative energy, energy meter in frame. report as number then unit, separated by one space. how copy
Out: 114.07 kWh
